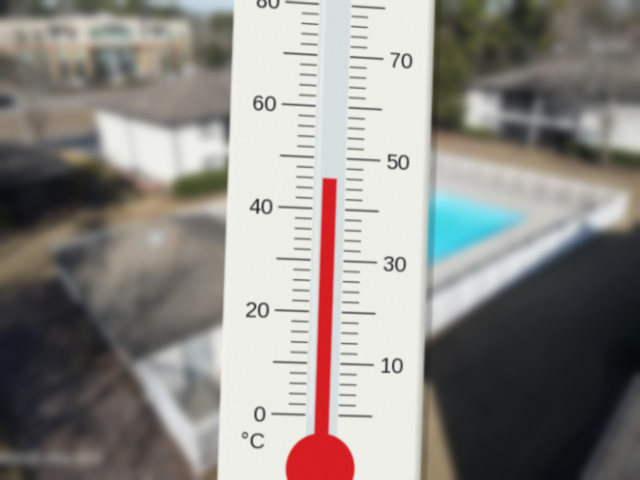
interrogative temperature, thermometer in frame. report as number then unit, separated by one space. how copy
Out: 46 °C
